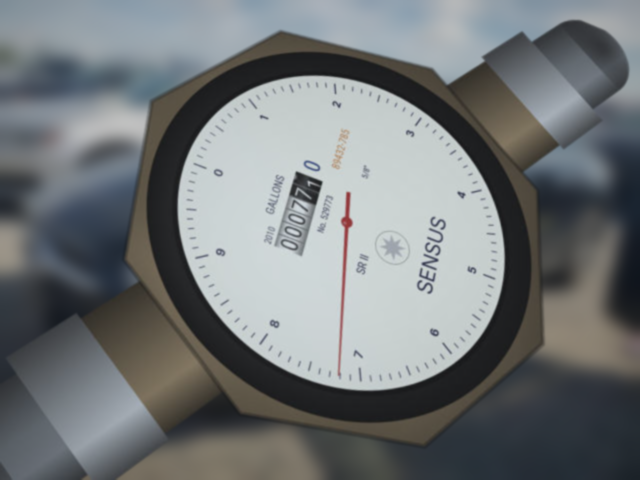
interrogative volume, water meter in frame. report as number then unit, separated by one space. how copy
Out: 7707.2 gal
